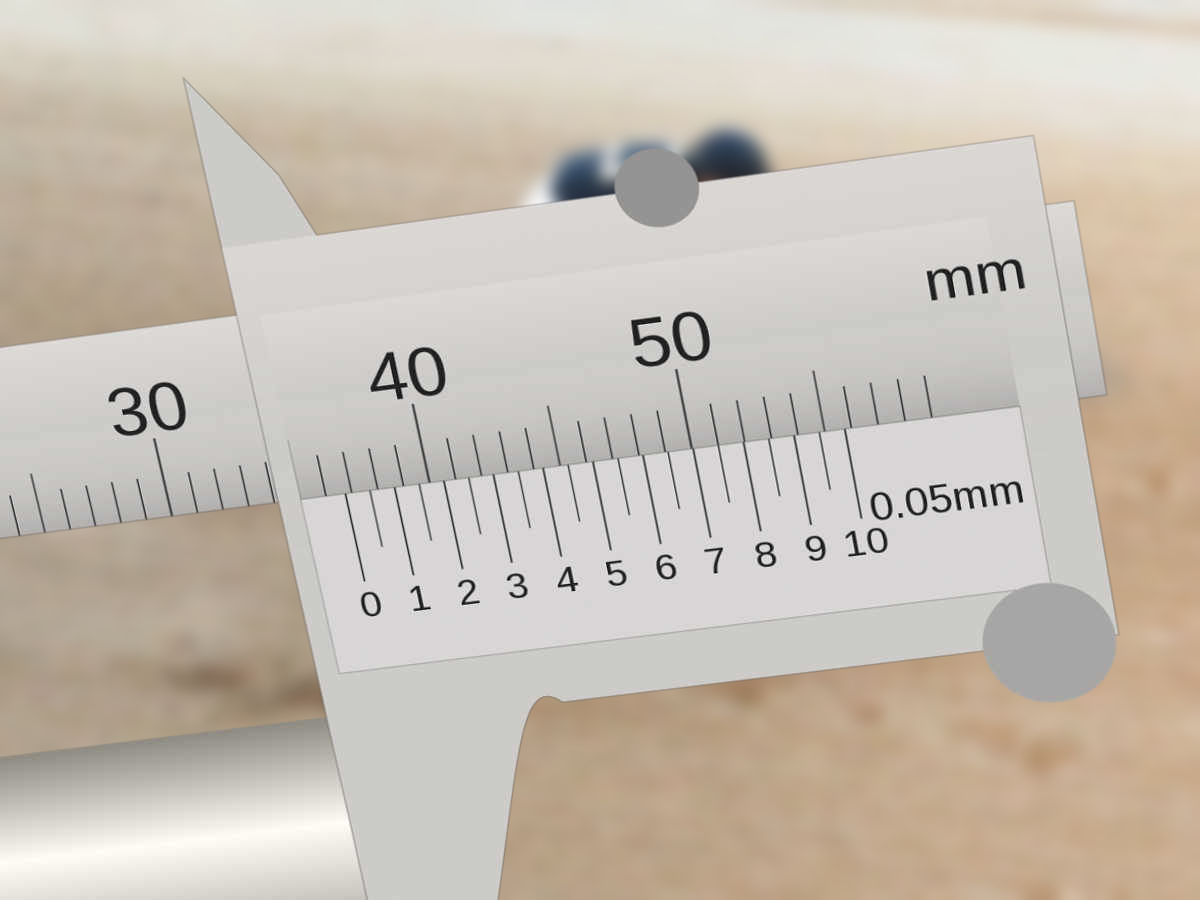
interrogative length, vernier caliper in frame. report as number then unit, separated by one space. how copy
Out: 36.75 mm
